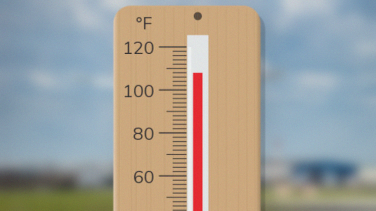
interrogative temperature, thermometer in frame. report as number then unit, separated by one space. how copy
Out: 108 °F
